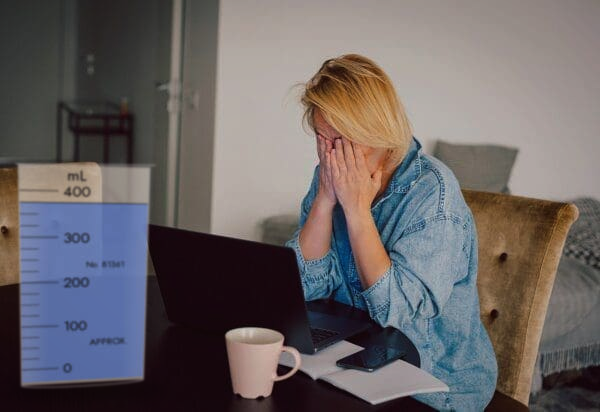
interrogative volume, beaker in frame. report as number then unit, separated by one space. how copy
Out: 375 mL
